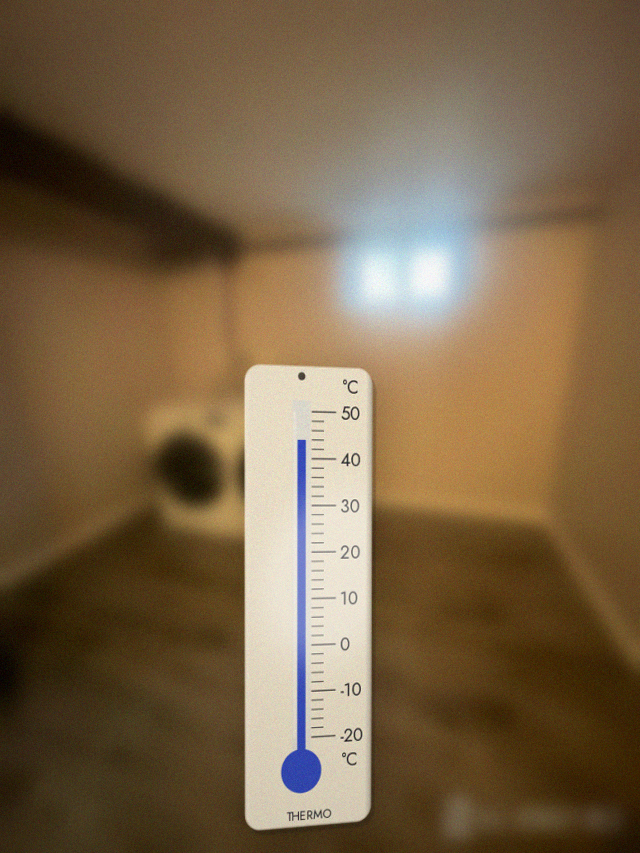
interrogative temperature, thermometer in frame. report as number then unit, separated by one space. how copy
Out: 44 °C
